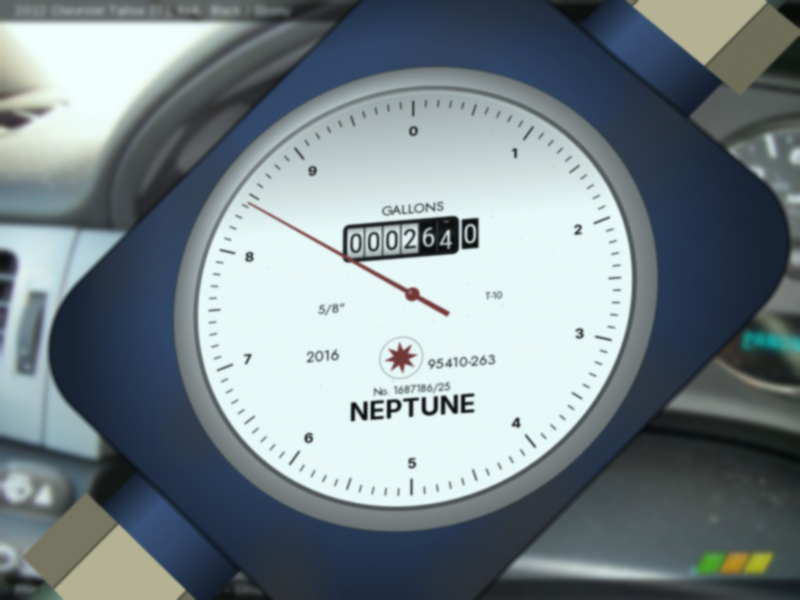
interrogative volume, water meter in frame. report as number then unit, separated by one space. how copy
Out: 2638.4 gal
